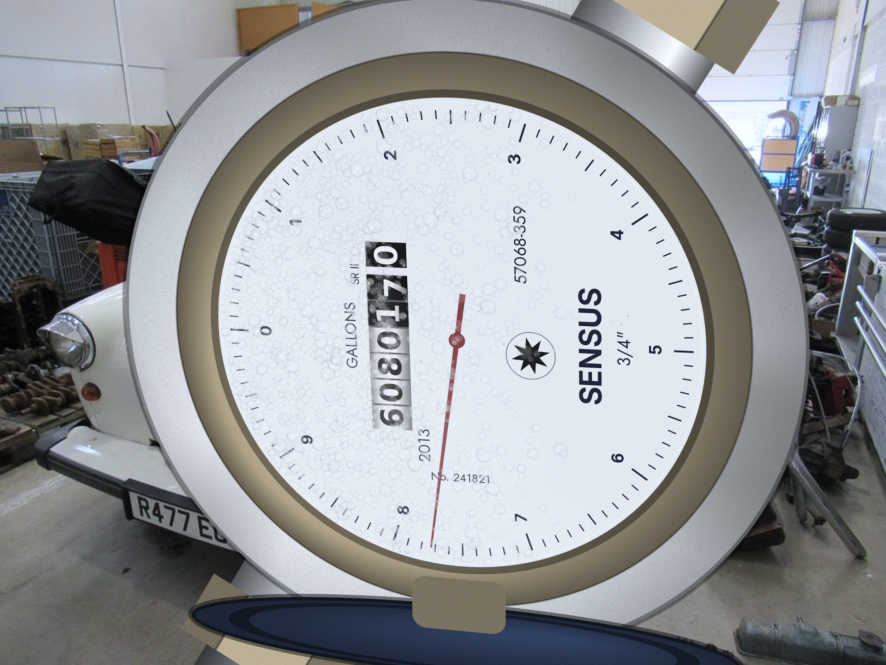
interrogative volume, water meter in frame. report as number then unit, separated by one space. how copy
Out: 6080167.7 gal
